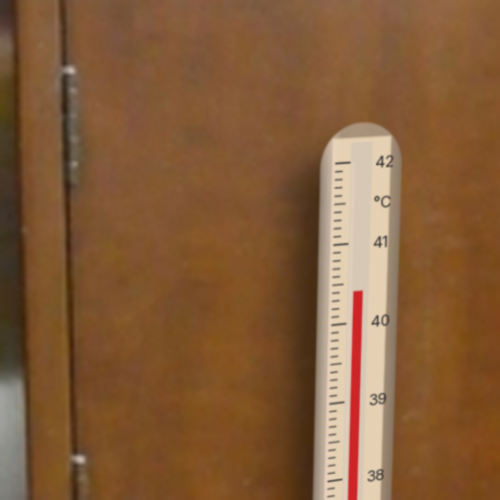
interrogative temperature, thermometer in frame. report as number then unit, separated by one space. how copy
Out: 40.4 °C
